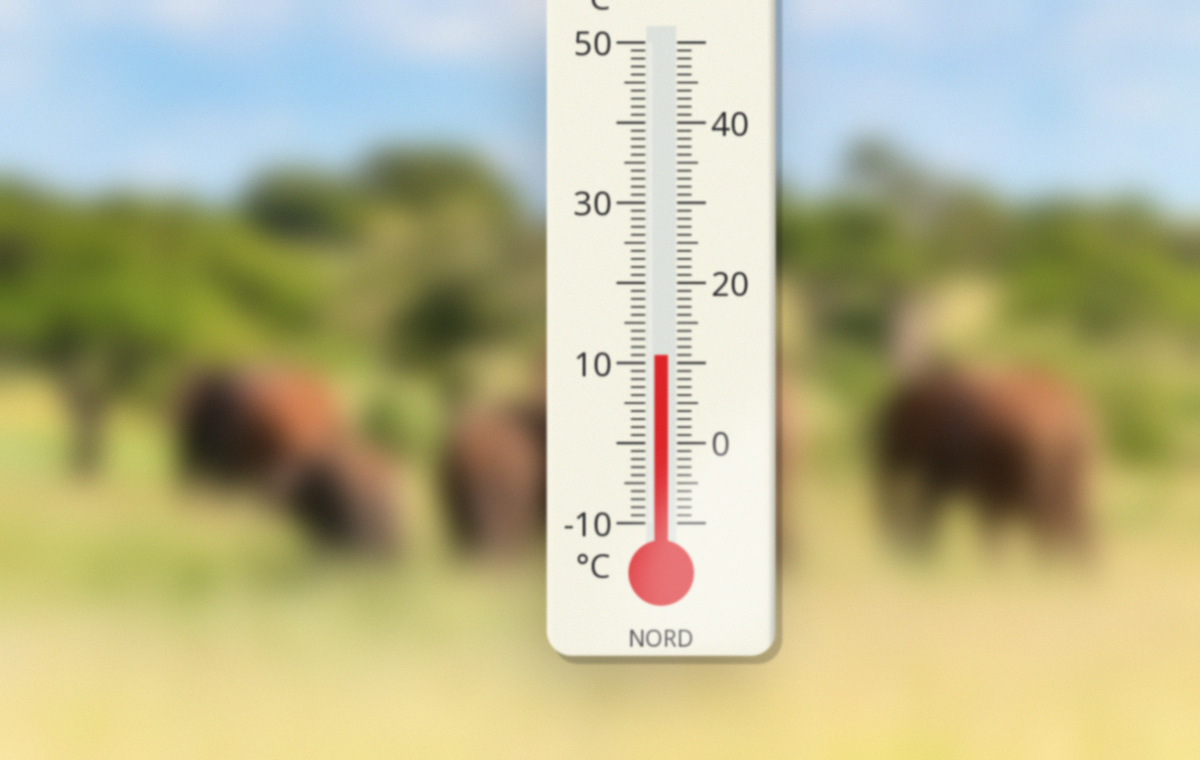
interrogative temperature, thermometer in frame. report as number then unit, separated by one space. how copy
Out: 11 °C
